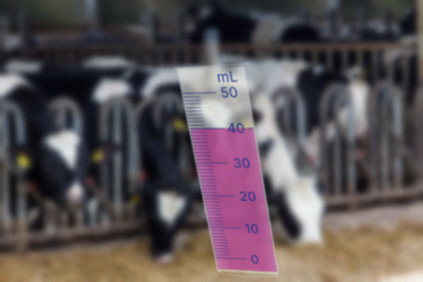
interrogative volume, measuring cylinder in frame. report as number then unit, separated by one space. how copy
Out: 40 mL
